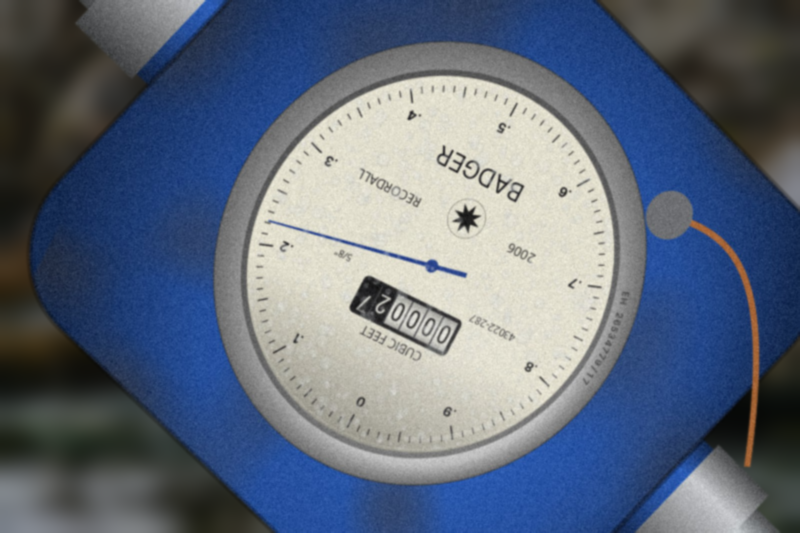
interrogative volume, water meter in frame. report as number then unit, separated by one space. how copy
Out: 27.22 ft³
